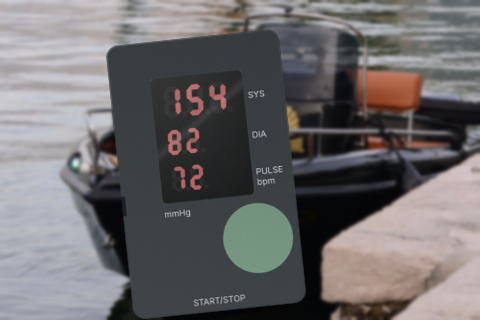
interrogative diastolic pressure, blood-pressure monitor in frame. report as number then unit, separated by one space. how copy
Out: 82 mmHg
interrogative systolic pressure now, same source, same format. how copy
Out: 154 mmHg
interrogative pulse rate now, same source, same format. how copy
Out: 72 bpm
